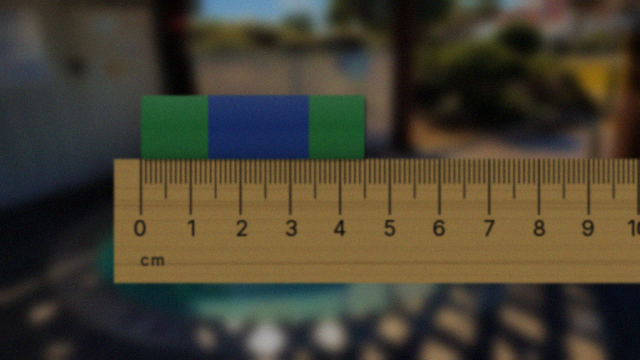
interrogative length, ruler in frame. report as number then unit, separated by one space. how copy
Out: 4.5 cm
